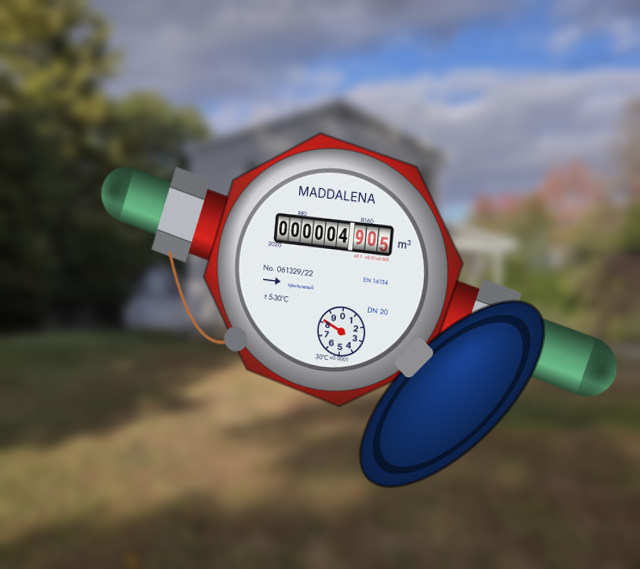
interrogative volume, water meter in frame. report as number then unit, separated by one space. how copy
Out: 4.9048 m³
